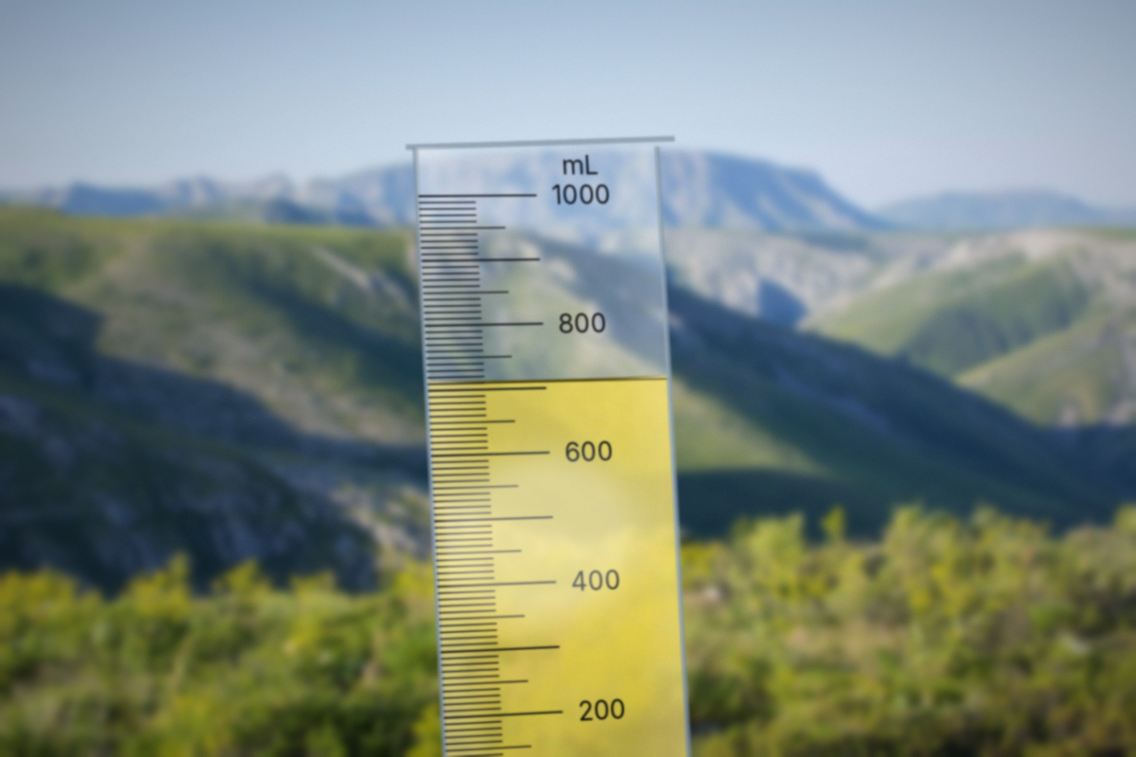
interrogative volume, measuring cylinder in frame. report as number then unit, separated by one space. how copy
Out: 710 mL
